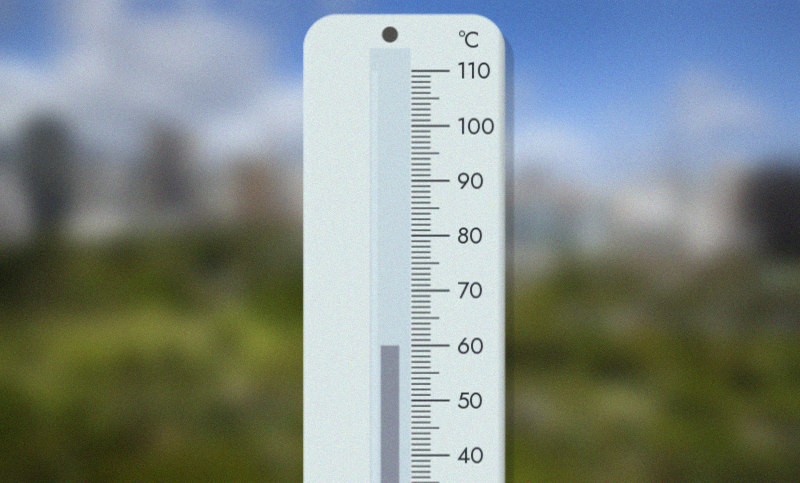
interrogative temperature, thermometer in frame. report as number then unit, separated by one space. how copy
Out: 60 °C
